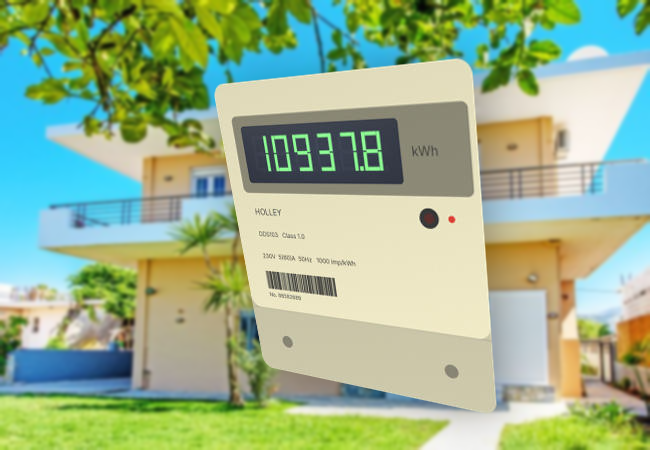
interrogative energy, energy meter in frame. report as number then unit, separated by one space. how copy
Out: 10937.8 kWh
